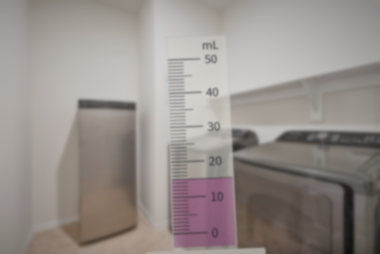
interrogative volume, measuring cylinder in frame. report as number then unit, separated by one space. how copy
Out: 15 mL
